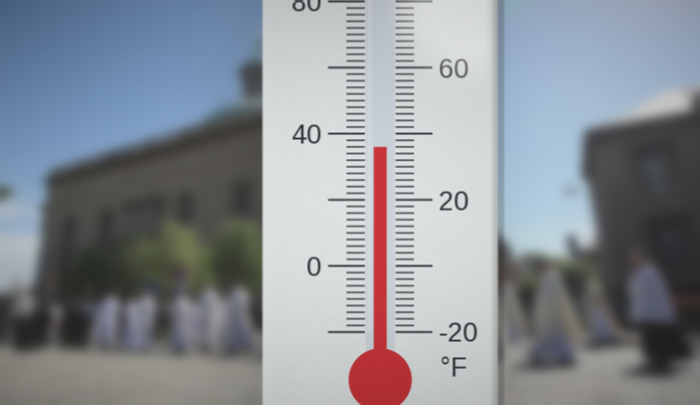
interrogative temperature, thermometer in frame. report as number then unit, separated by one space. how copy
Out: 36 °F
